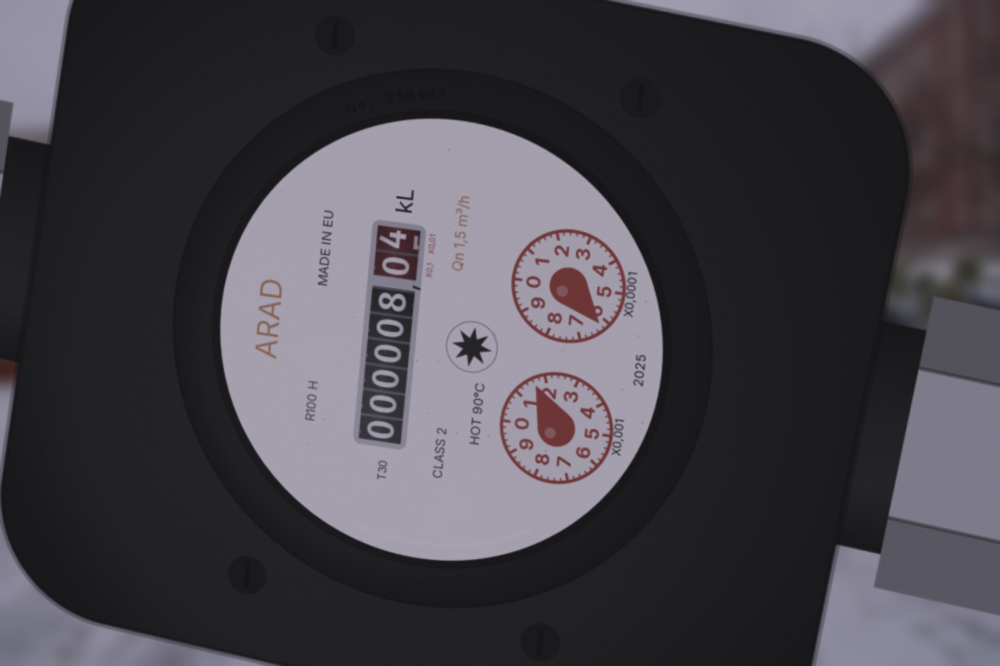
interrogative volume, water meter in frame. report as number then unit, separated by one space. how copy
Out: 8.0416 kL
